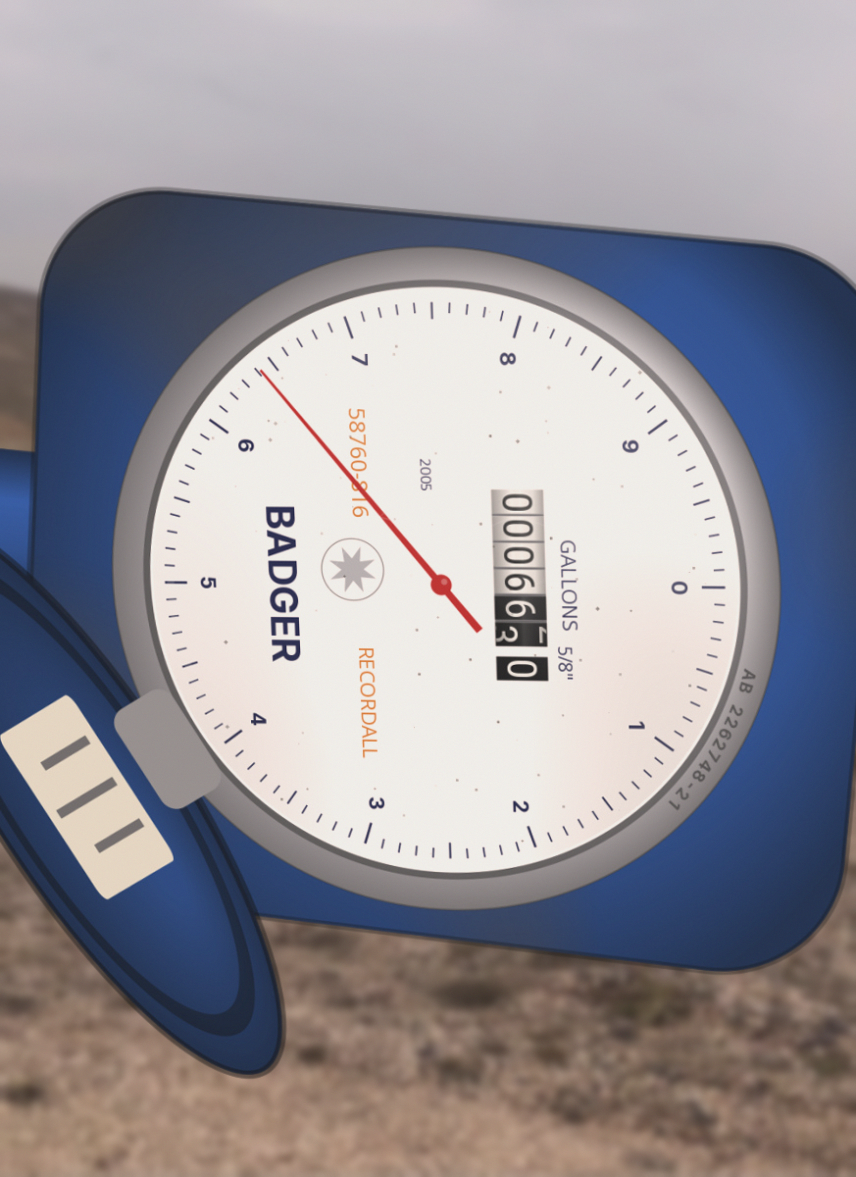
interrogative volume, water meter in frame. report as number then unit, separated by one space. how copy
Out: 6626.4 gal
